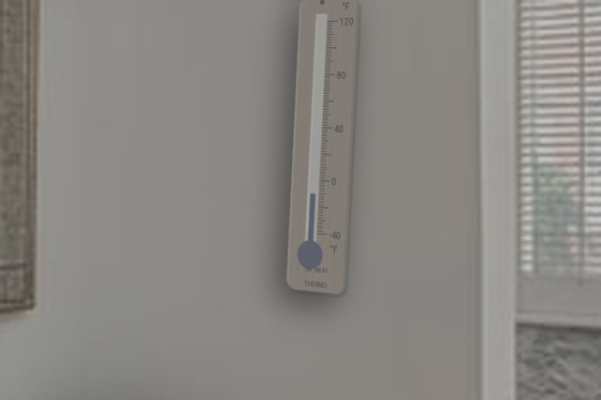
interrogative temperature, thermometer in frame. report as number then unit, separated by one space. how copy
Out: -10 °F
